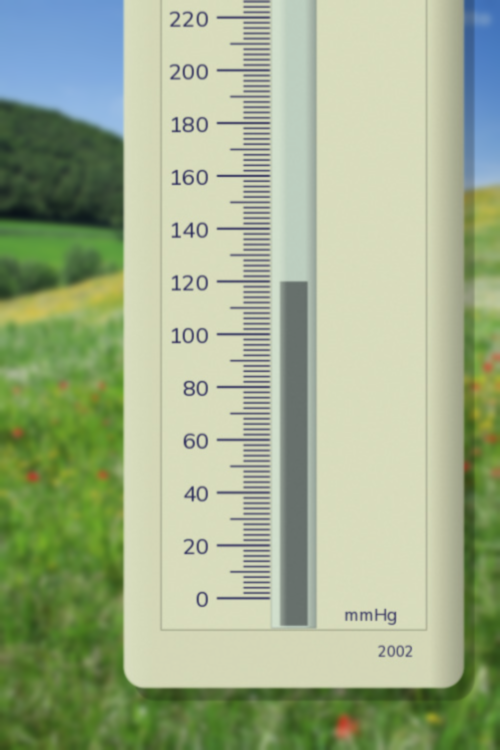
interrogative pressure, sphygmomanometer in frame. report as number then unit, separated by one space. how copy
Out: 120 mmHg
